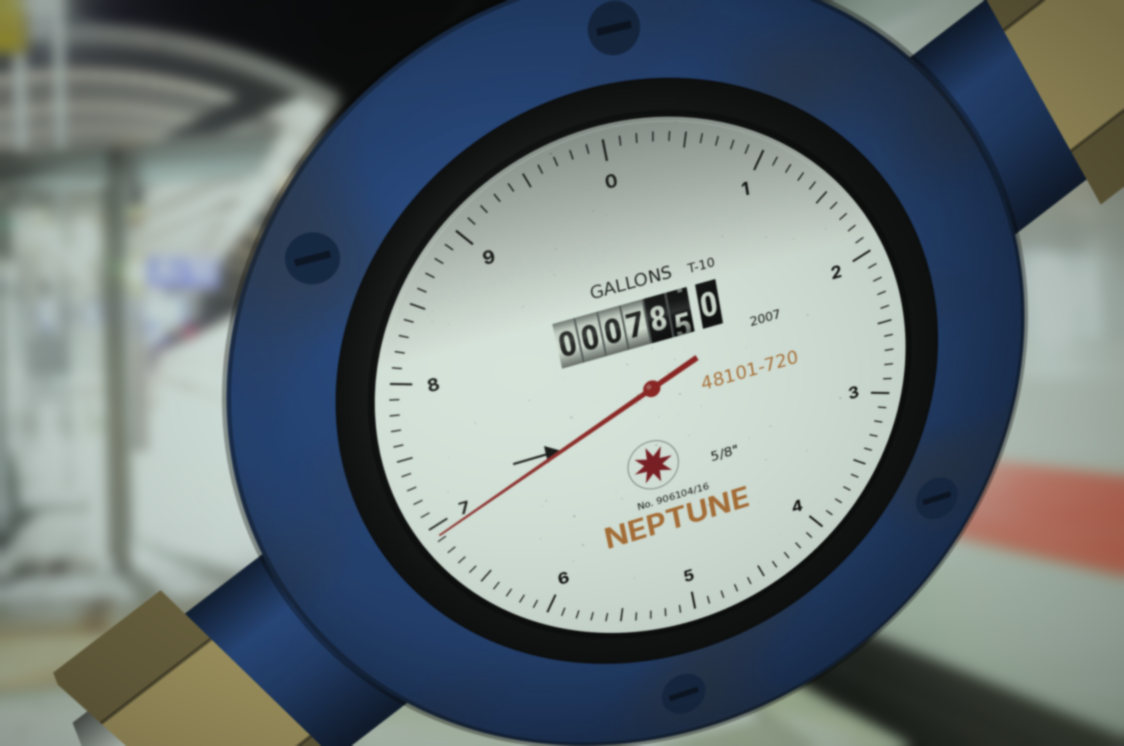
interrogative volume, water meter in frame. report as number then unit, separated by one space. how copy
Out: 7846.9 gal
